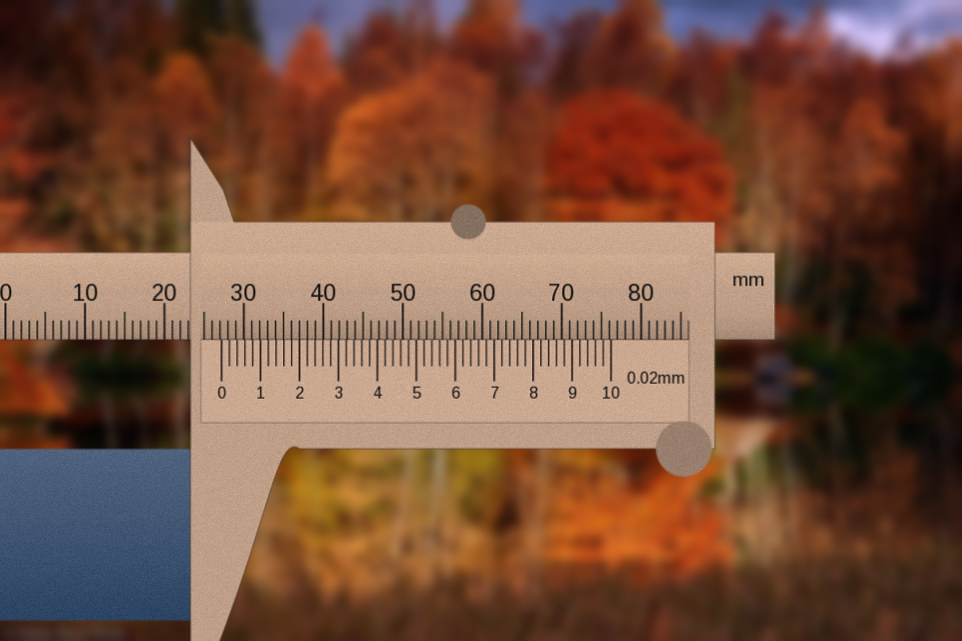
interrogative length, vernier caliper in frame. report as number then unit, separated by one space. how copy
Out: 27.2 mm
